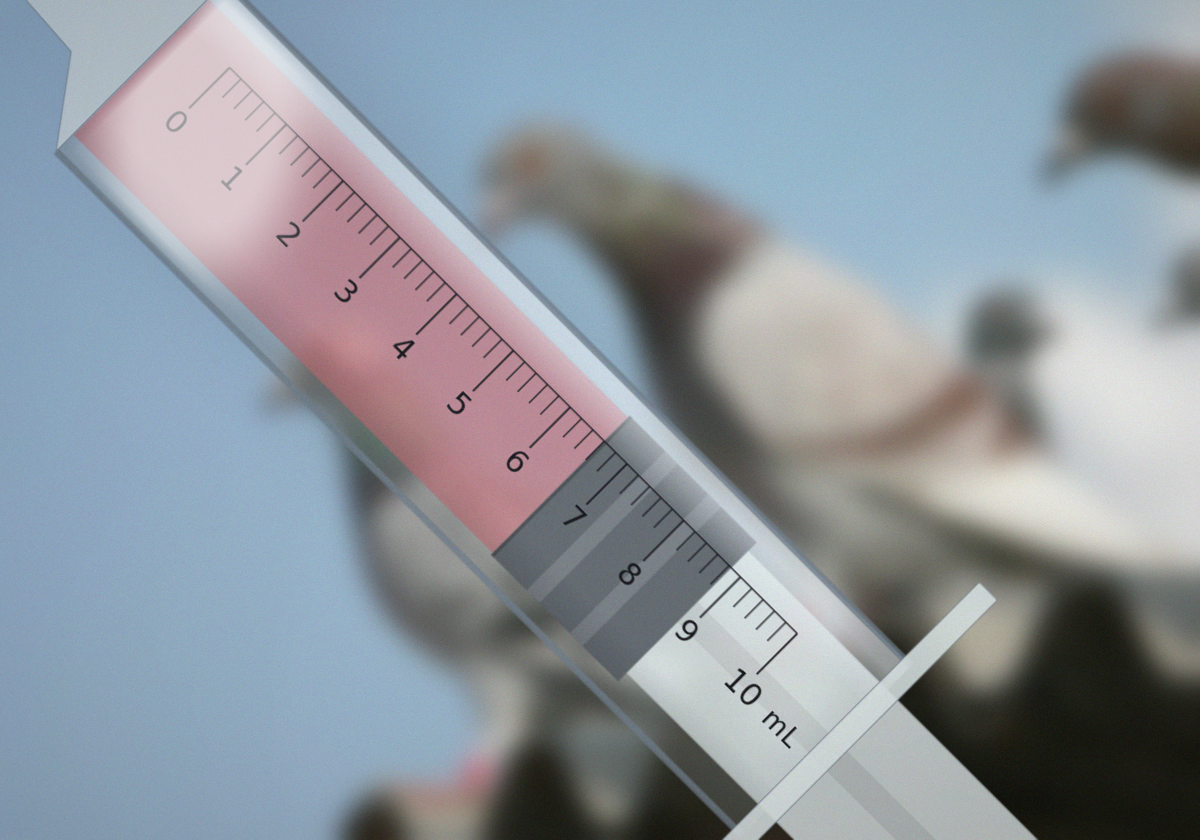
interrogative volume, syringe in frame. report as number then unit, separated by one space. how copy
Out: 6.6 mL
